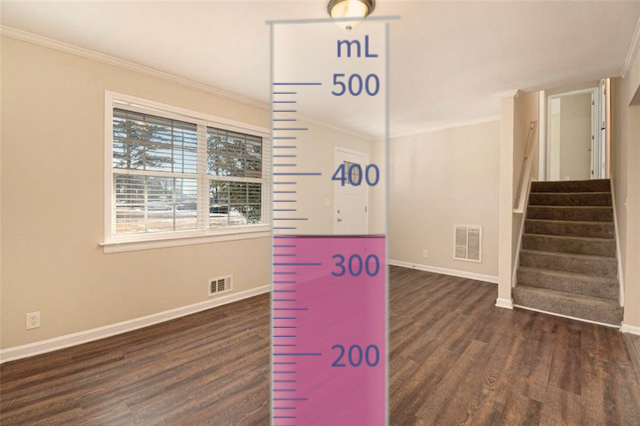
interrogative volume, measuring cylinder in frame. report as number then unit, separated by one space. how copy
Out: 330 mL
